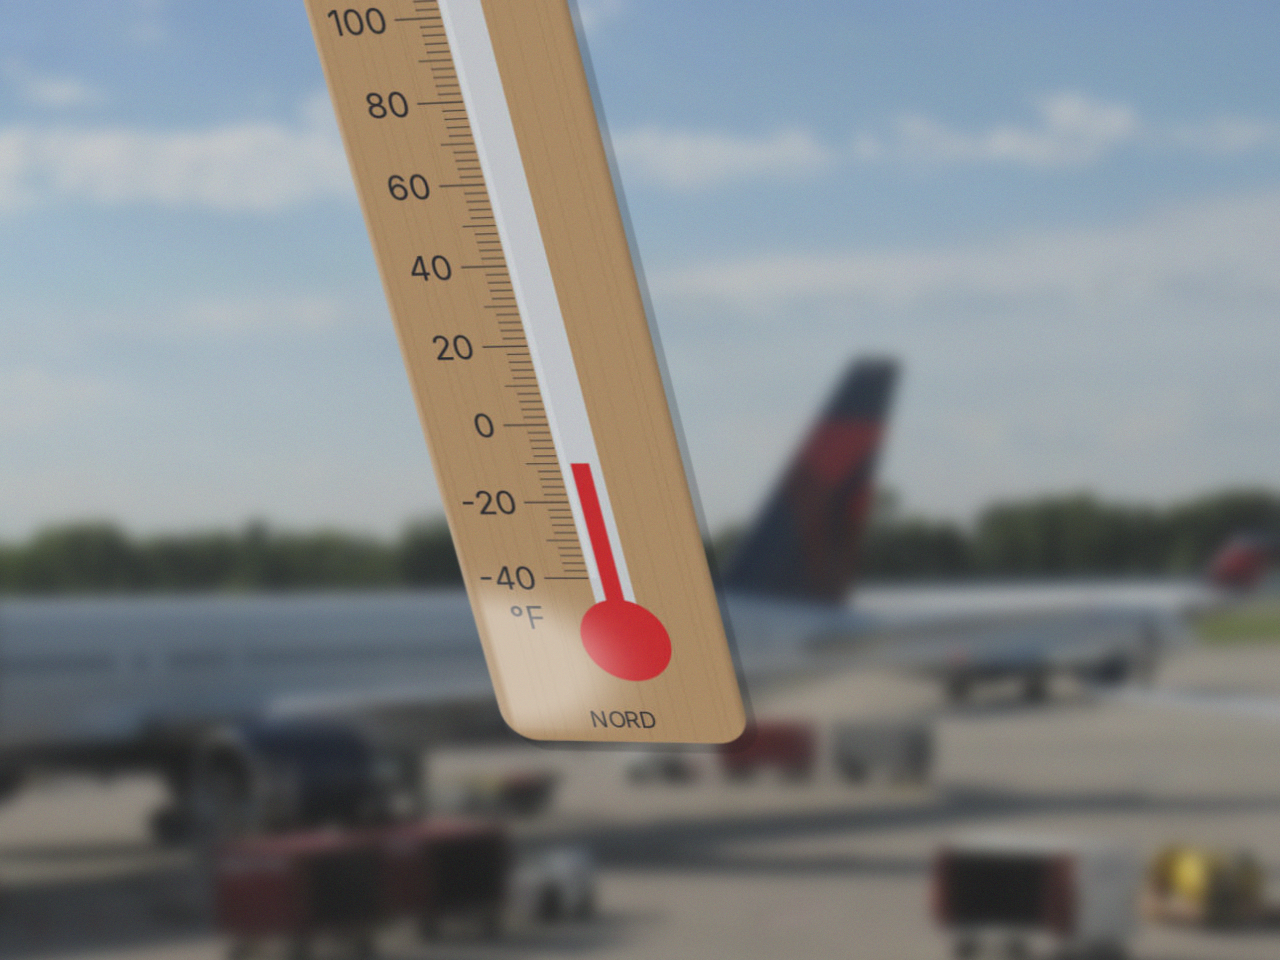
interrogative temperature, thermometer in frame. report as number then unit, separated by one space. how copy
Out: -10 °F
